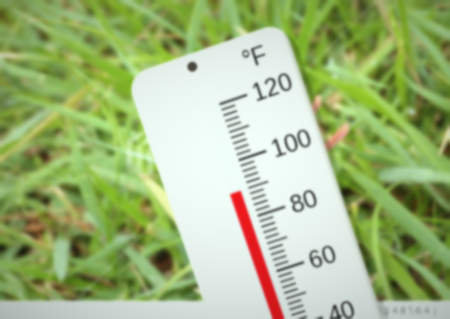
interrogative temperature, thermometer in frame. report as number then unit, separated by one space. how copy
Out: 90 °F
